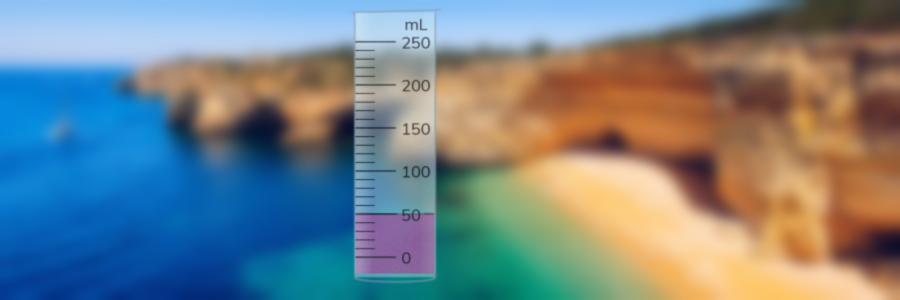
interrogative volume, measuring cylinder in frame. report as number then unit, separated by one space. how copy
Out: 50 mL
